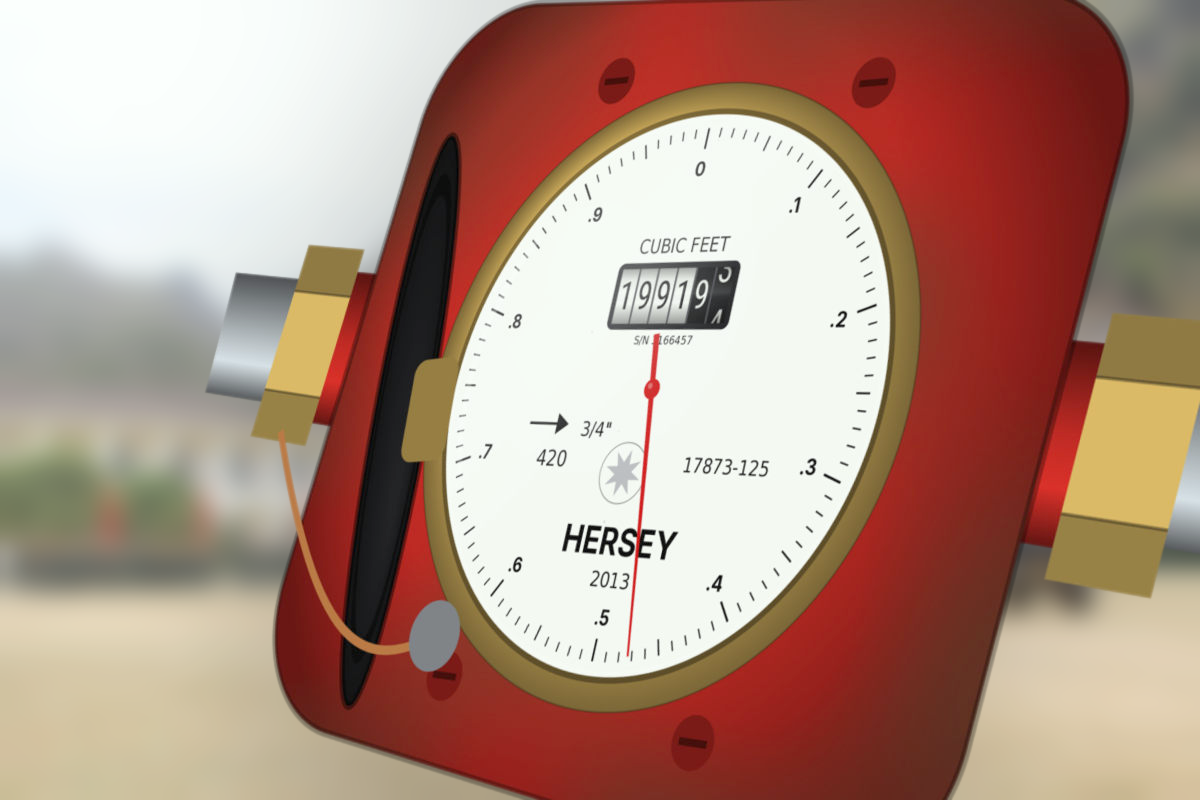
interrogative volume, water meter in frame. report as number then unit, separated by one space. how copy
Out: 199193.47 ft³
